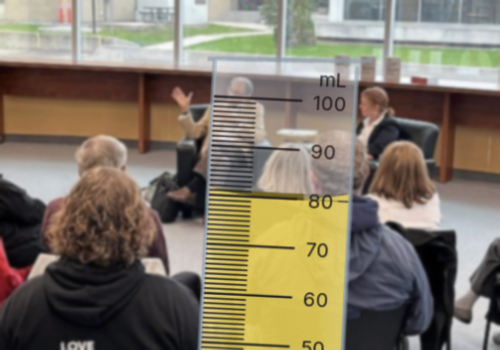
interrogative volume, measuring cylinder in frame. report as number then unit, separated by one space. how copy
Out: 80 mL
